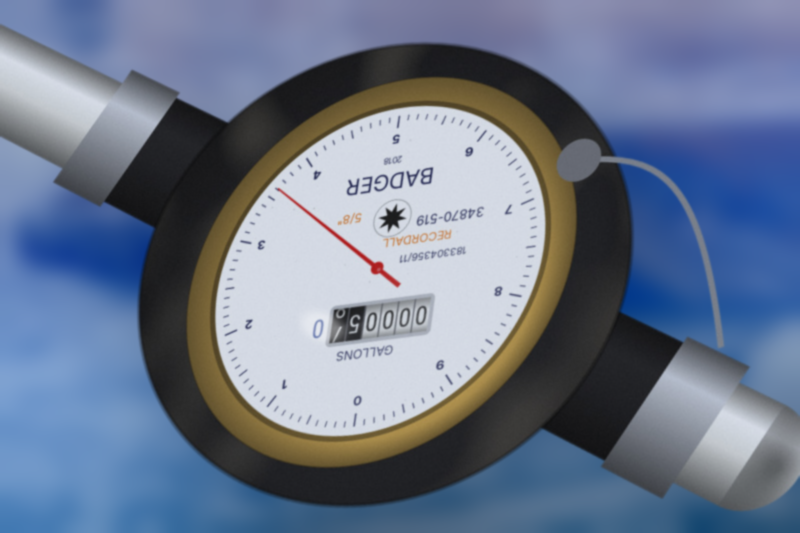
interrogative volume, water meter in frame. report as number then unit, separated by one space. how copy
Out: 573.6 gal
